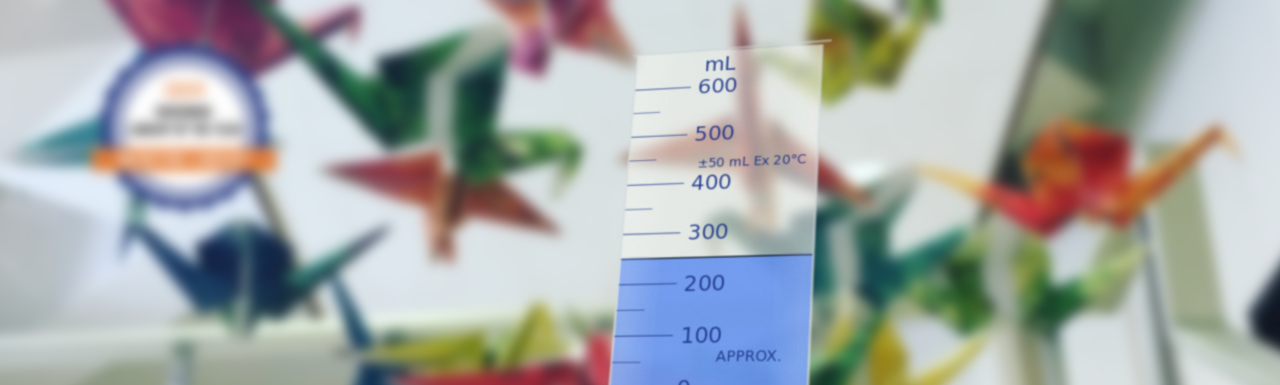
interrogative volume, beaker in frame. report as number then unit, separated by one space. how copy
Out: 250 mL
